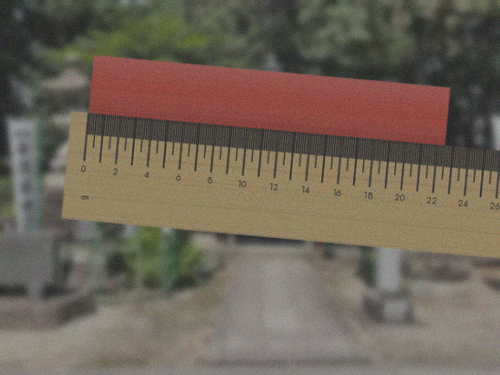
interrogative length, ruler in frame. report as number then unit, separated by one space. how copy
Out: 22.5 cm
